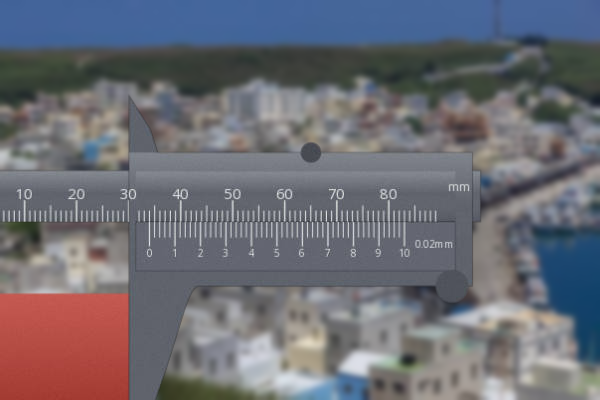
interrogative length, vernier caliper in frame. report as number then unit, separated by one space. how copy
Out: 34.0 mm
